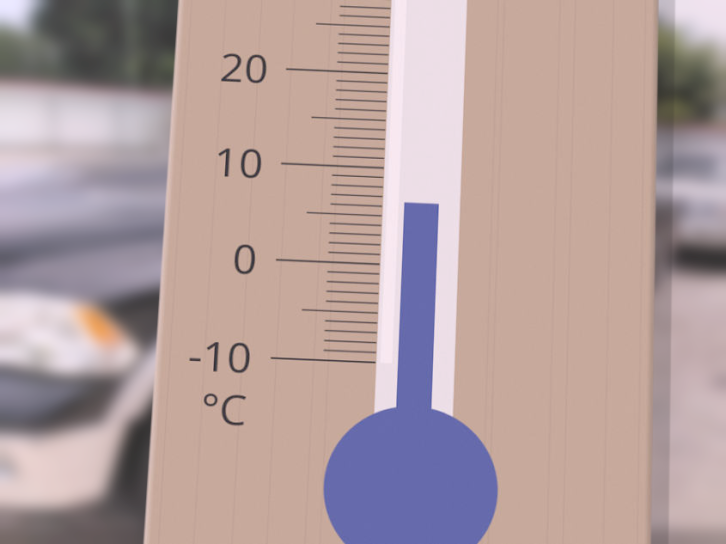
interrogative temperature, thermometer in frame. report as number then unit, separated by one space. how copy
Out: 6.5 °C
